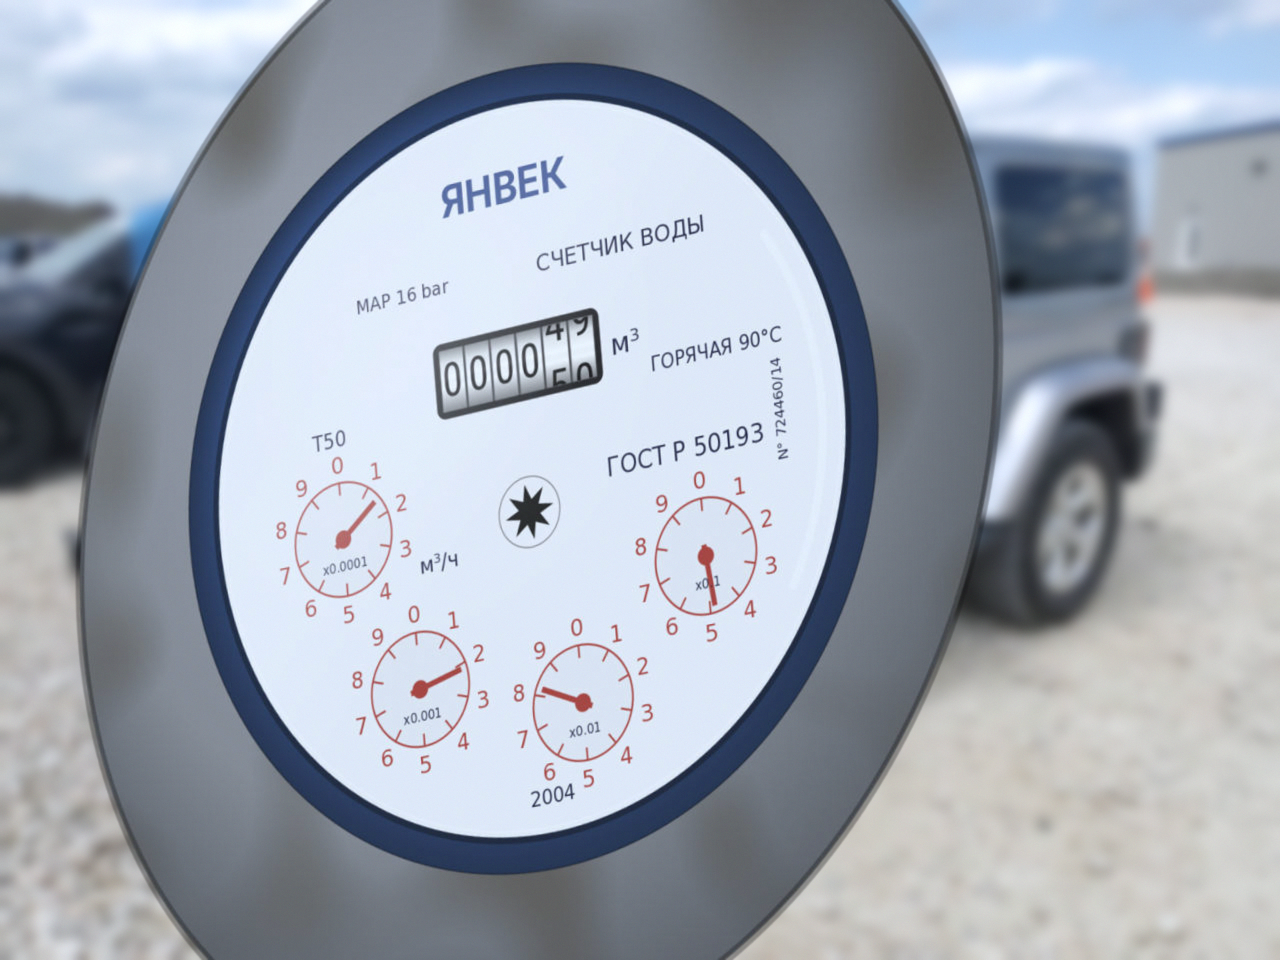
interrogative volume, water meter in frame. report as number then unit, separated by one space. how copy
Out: 49.4821 m³
